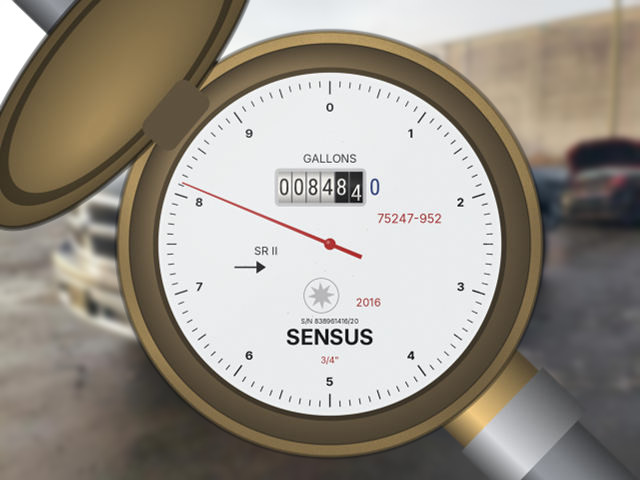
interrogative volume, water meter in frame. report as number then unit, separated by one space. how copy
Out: 84838.1 gal
